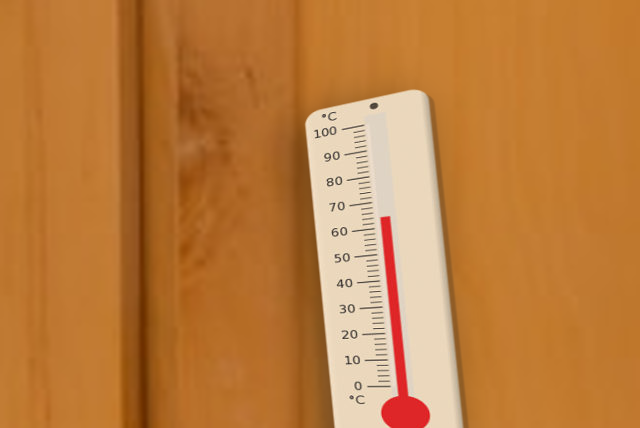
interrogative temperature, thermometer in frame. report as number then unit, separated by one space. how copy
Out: 64 °C
